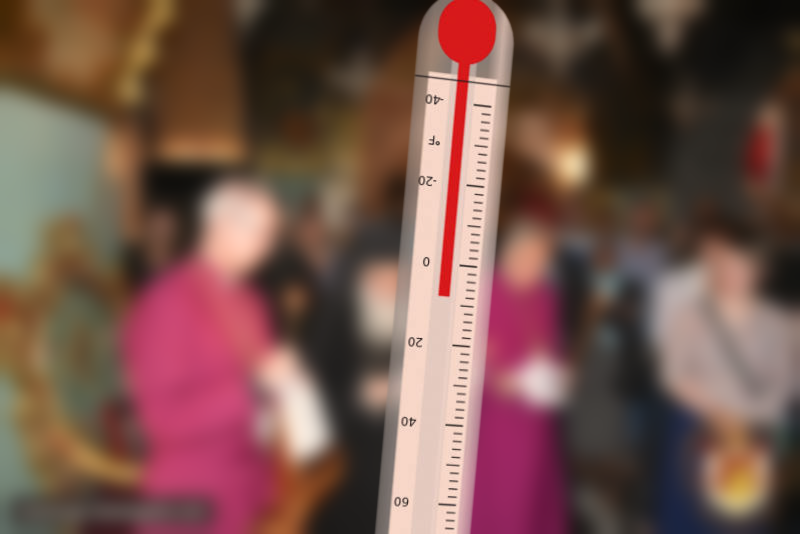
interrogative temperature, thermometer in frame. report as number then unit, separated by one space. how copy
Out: 8 °F
